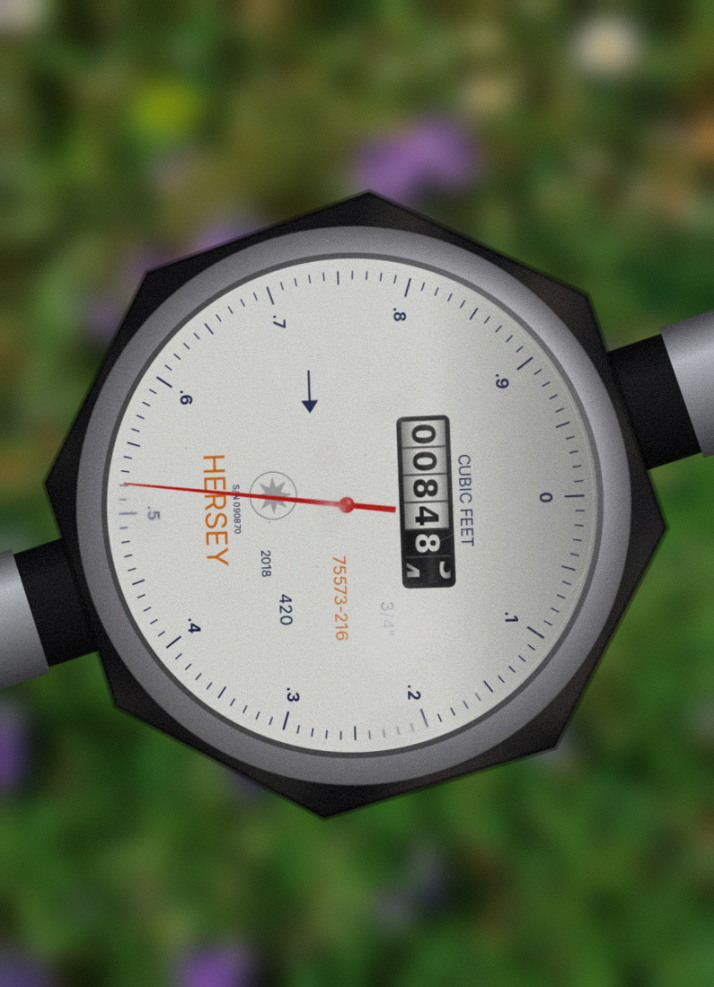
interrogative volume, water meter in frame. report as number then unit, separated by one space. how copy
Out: 8483.52 ft³
